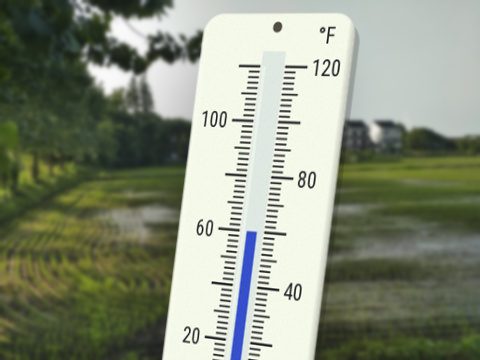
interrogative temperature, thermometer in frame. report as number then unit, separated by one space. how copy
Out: 60 °F
